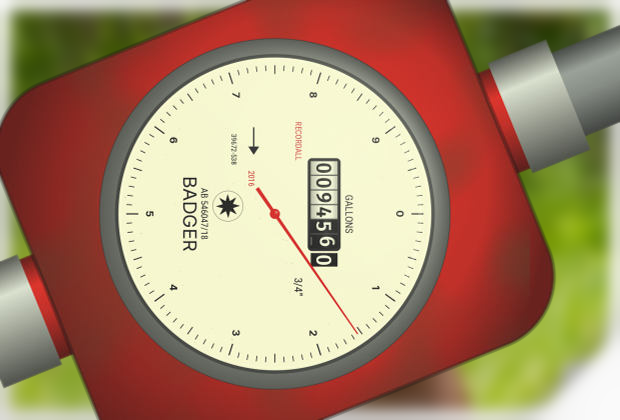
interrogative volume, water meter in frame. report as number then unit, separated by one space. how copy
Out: 94561.5 gal
